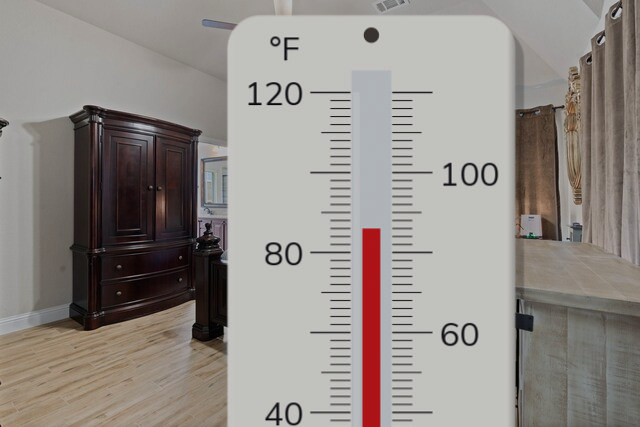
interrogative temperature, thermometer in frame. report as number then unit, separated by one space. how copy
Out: 86 °F
